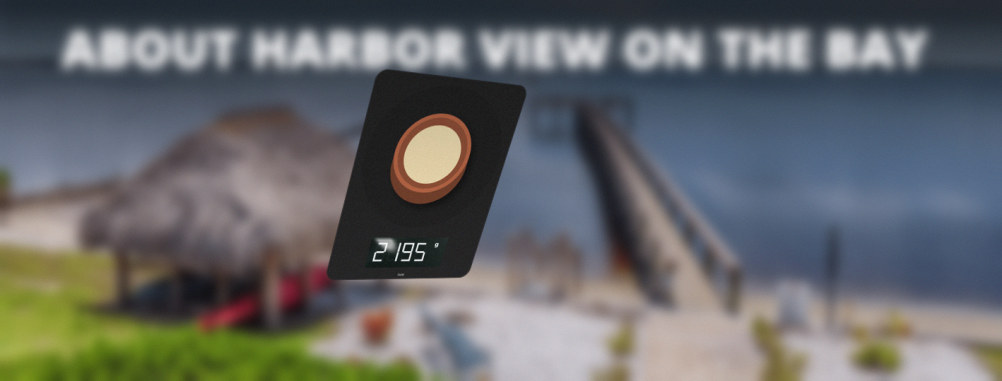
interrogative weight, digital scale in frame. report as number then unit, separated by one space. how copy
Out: 2195 g
